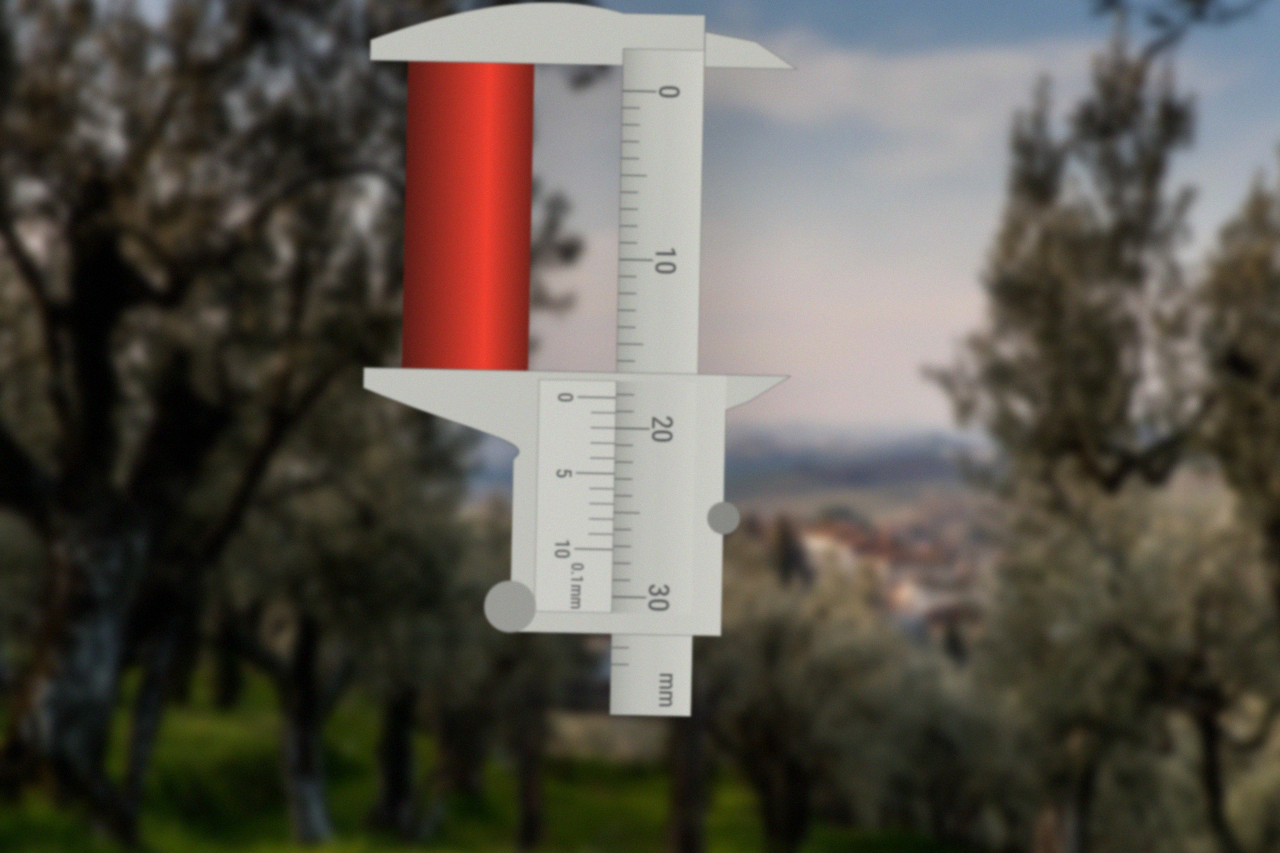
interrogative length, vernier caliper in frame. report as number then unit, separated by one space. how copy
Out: 18.2 mm
